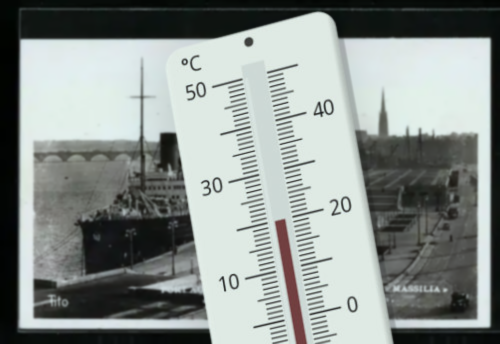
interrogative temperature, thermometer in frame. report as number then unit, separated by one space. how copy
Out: 20 °C
